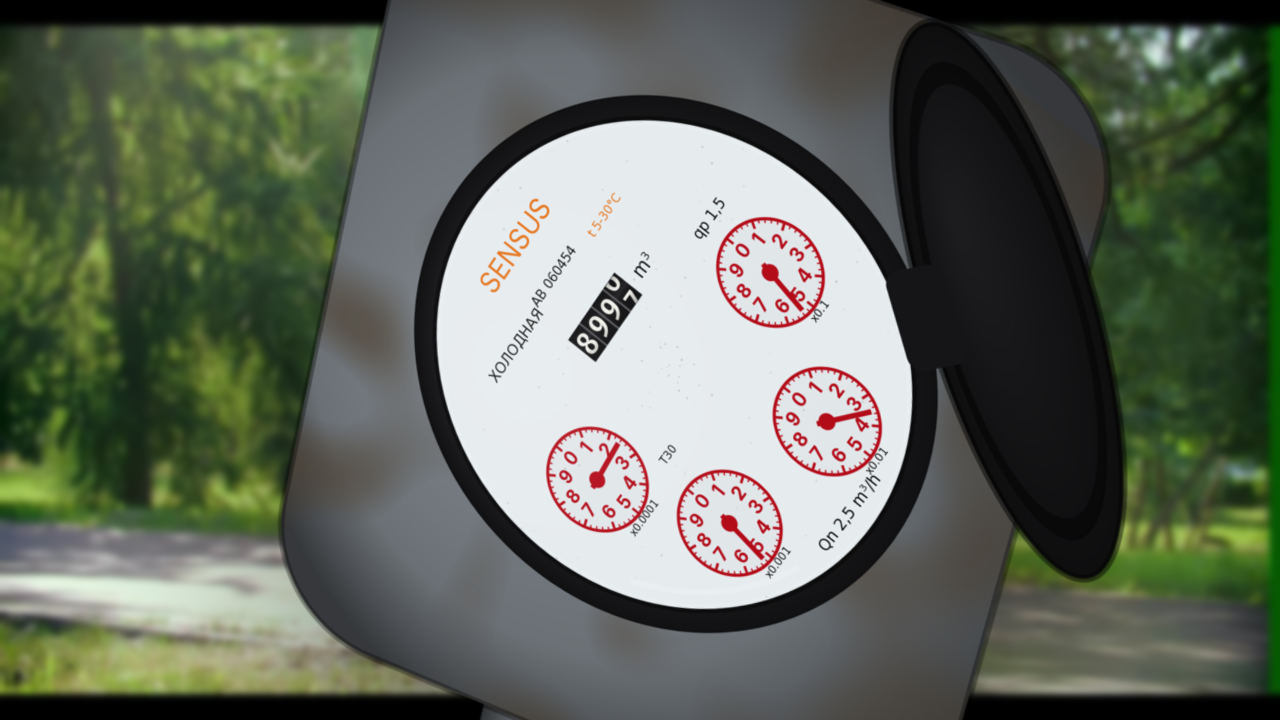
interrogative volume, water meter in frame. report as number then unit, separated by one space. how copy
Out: 8996.5352 m³
